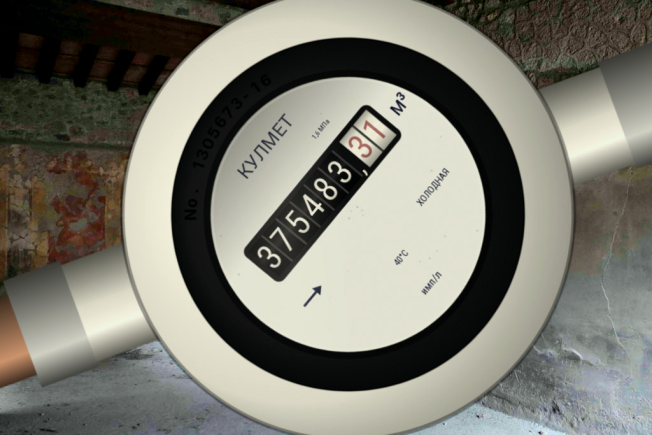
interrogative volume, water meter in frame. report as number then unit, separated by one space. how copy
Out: 375483.31 m³
